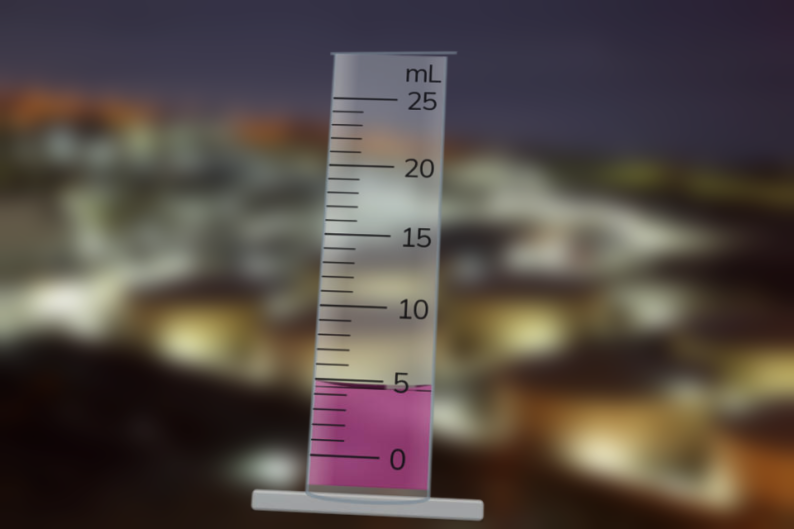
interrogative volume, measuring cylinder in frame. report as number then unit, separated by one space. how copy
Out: 4.5 mL
